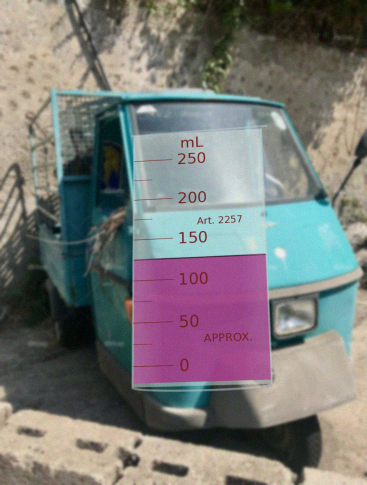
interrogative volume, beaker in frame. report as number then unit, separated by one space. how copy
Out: 125 mL
